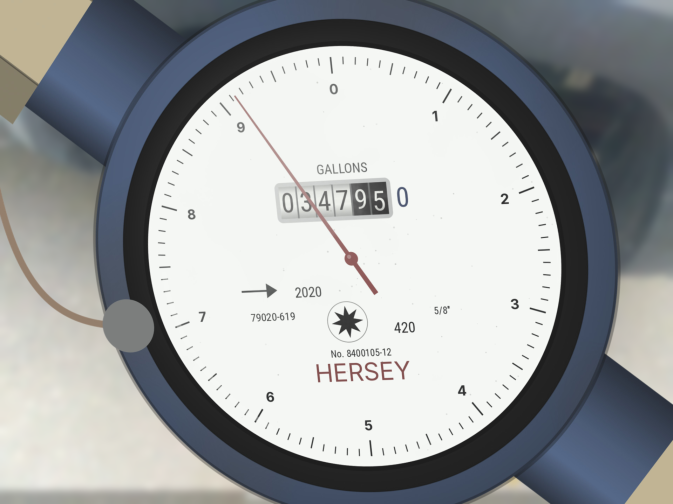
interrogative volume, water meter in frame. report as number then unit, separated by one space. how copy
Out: 347949.1 gal
